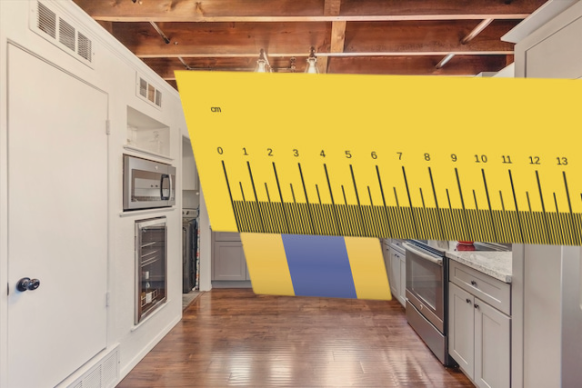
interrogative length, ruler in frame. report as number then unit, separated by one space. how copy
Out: 5.5 cm
